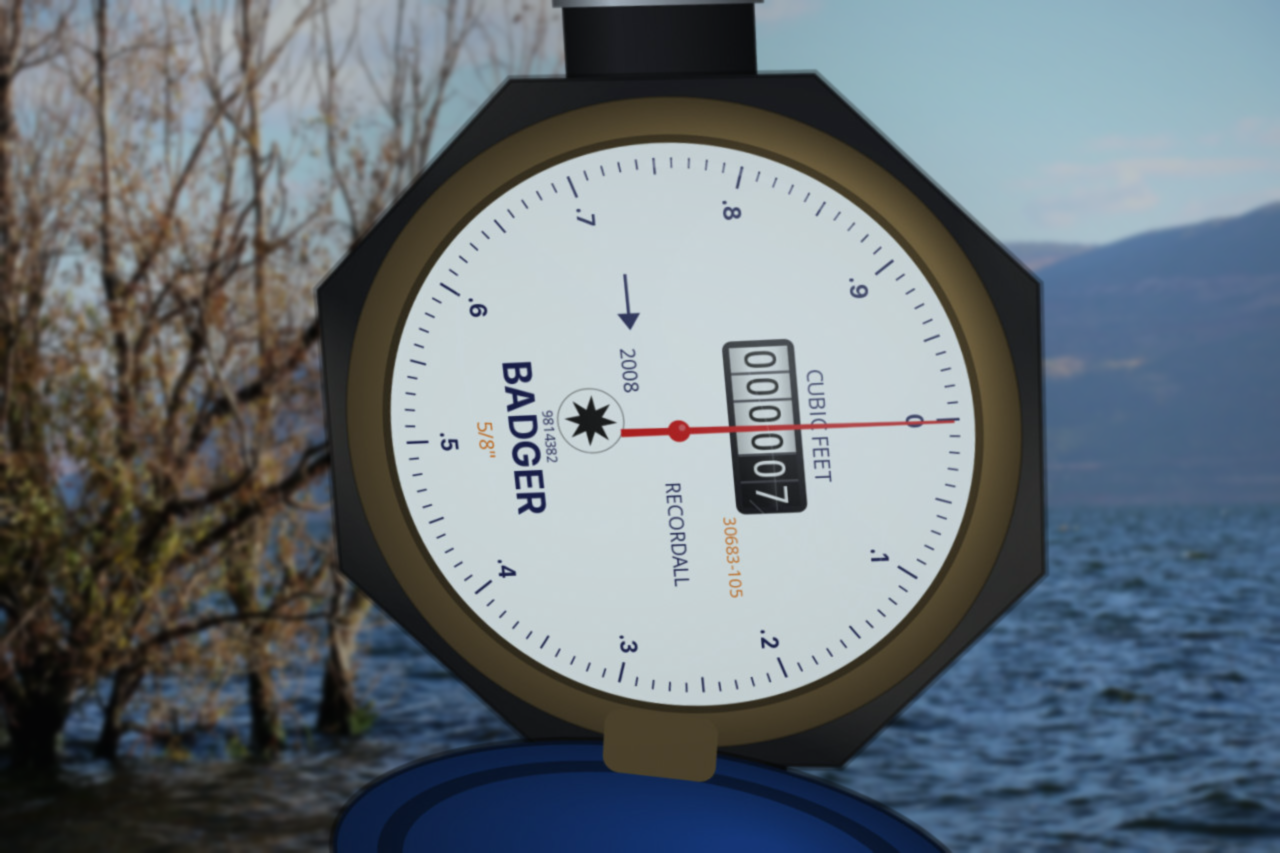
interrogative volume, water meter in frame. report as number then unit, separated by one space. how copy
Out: 7.00 ft³
